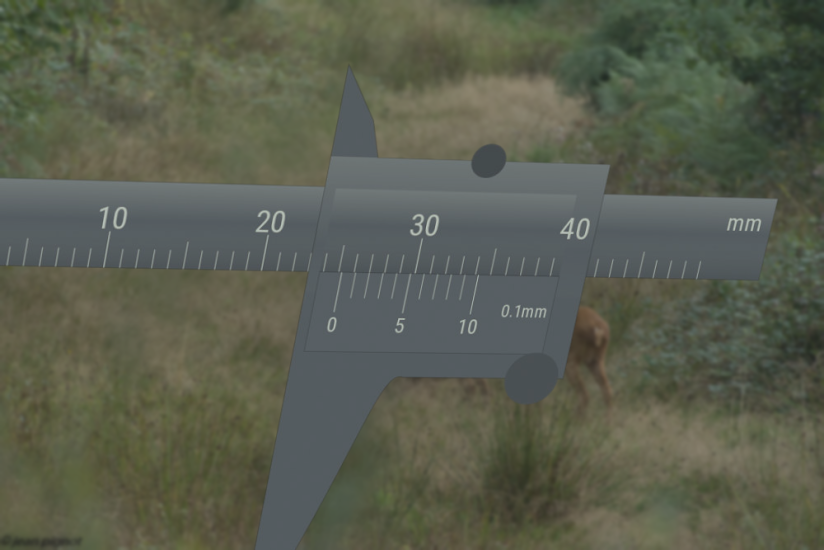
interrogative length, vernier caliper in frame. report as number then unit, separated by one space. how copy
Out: 25.2 mm
